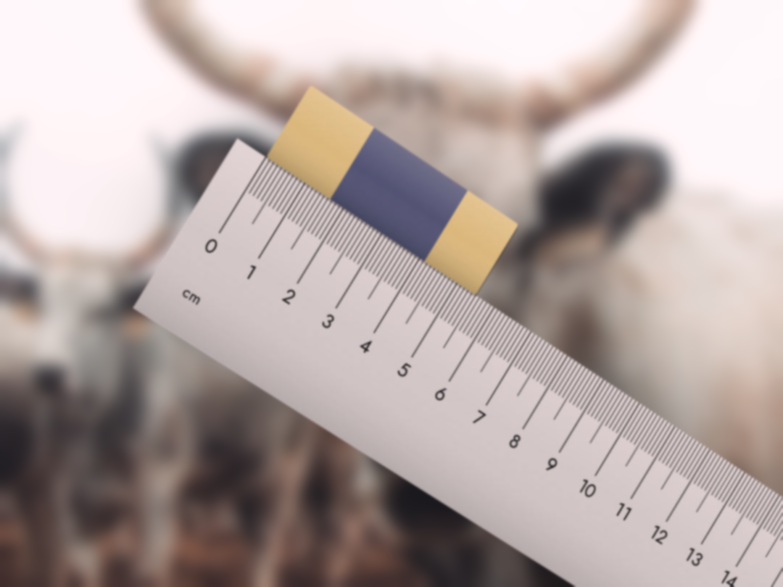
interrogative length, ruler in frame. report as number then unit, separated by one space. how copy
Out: 5.5 cm
